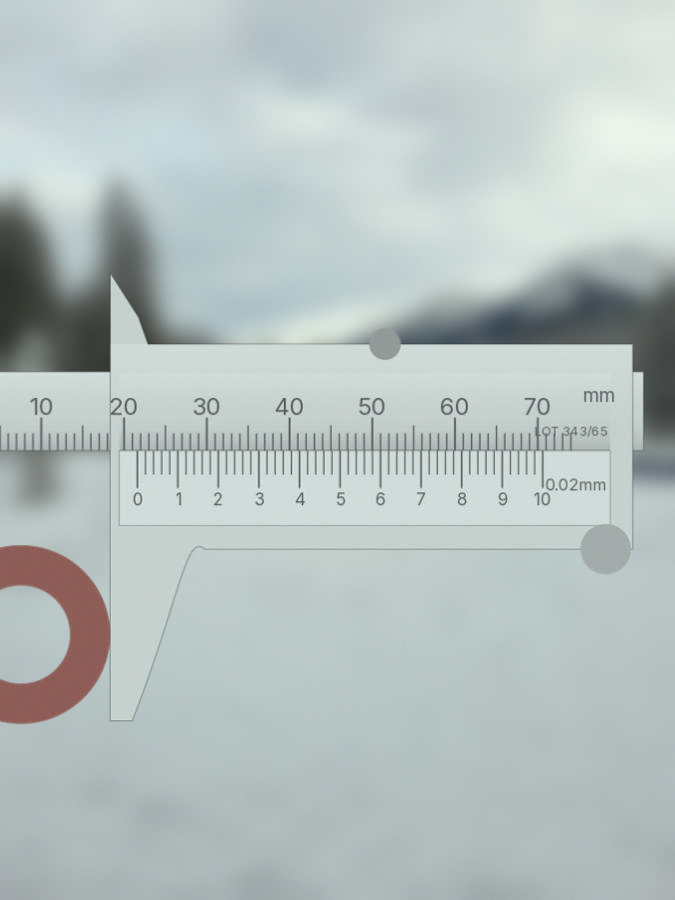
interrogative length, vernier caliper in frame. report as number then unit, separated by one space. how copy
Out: 21.6 mm
